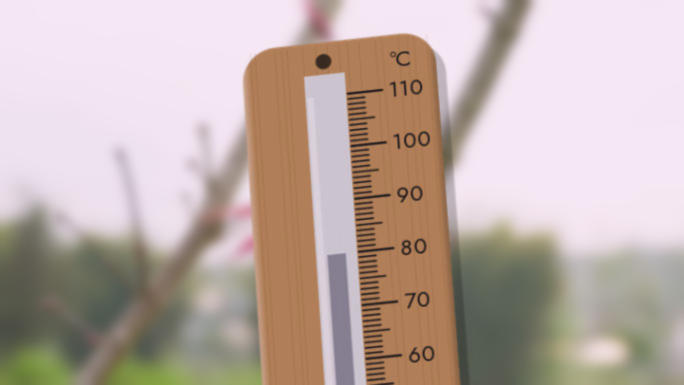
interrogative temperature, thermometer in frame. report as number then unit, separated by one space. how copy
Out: 80 °C
